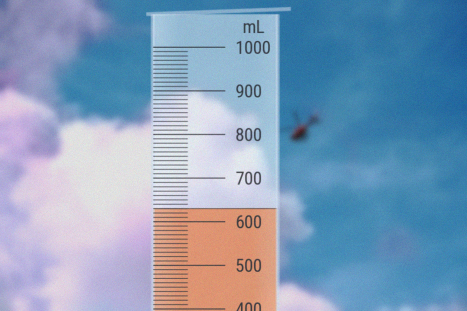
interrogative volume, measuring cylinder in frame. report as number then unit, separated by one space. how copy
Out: 630 mL
